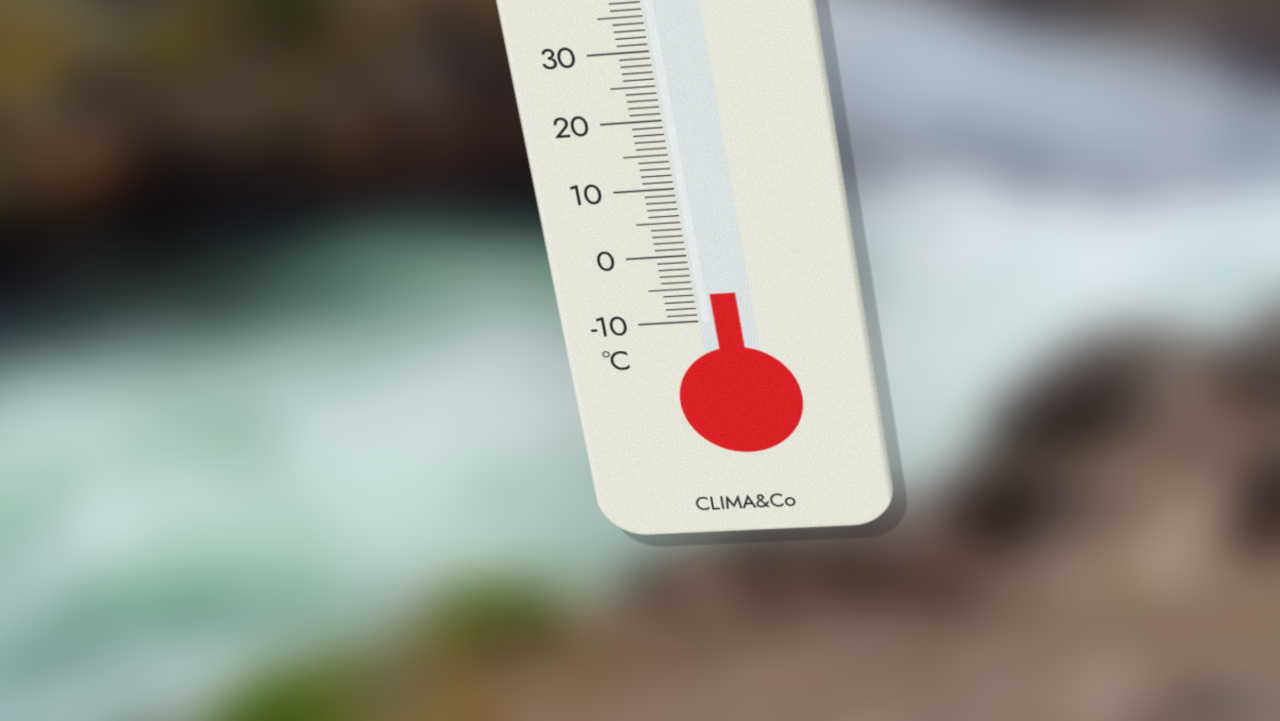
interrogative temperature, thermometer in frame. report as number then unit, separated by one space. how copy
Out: -6 °C
